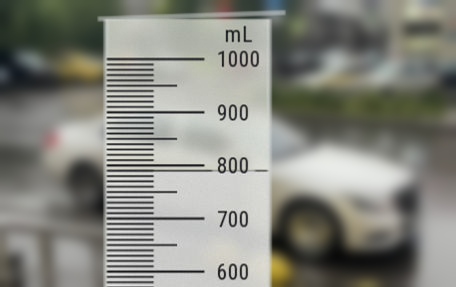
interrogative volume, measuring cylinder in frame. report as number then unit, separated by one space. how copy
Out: 790 mL
